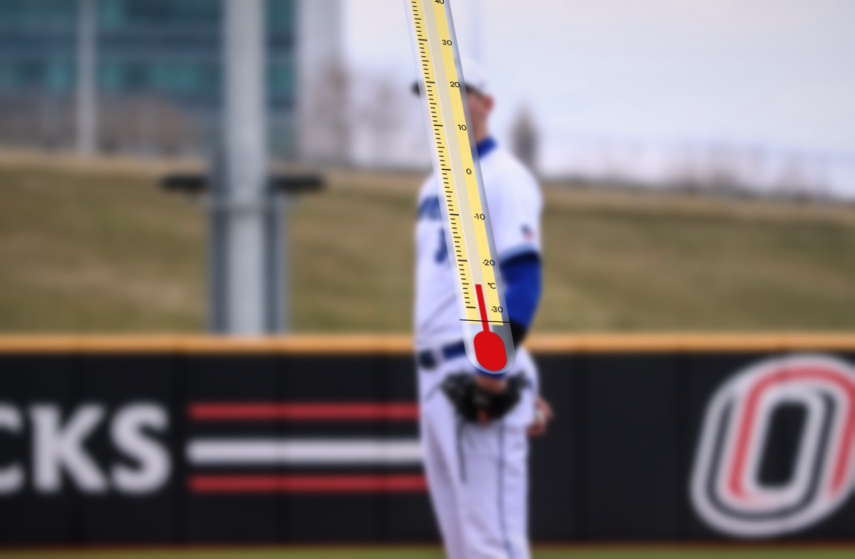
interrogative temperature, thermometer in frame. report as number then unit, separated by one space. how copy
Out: -25 °C
